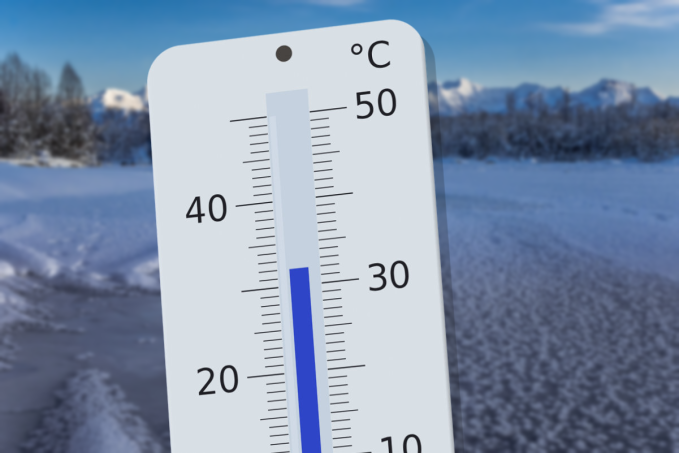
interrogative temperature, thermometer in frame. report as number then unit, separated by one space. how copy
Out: 32 °C
